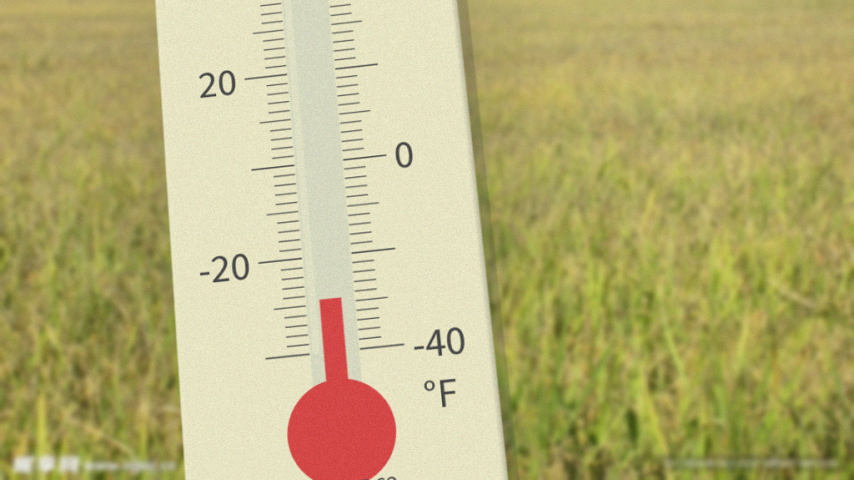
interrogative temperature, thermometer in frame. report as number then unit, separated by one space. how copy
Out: -29 °F
